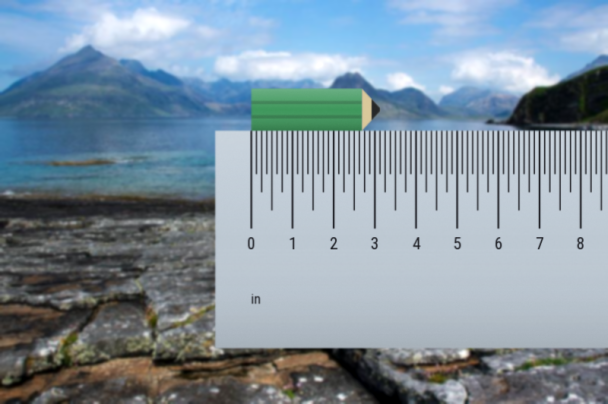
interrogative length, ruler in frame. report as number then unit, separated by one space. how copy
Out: 3.125 in
